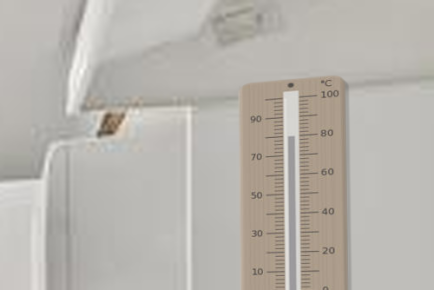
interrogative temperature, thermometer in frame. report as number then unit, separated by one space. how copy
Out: 80 °C
